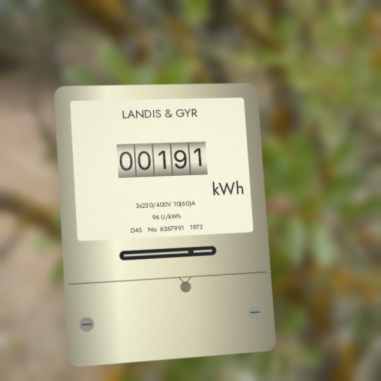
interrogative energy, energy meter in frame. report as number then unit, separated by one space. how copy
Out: 191 kWh
